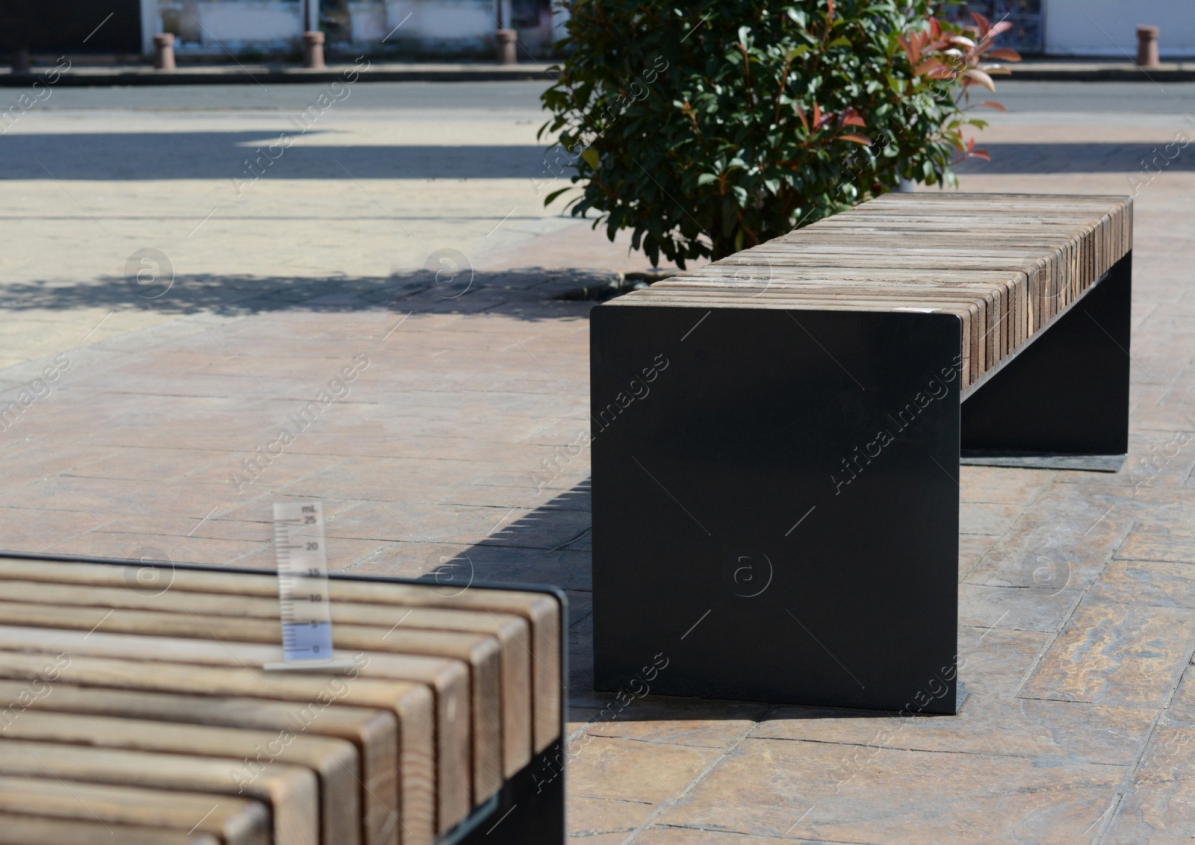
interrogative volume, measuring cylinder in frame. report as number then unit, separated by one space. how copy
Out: 5 mL
